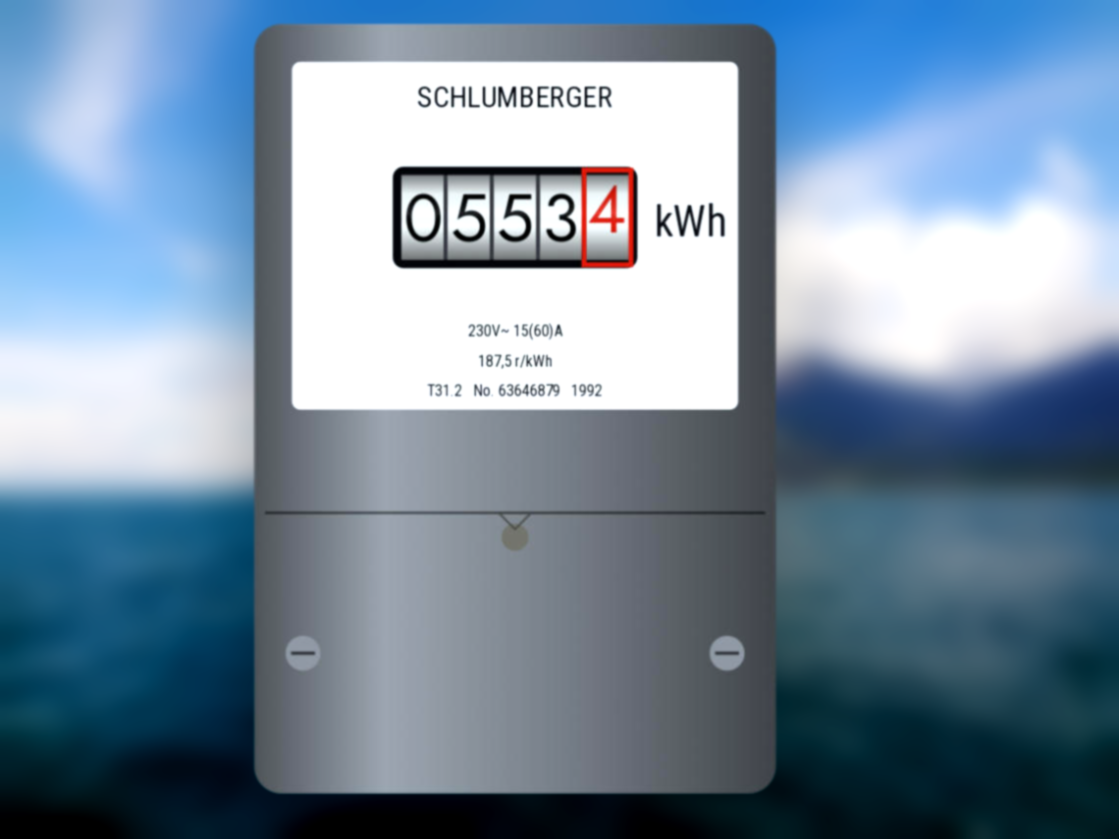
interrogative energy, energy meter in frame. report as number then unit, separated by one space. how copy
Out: 553.4 kWh
